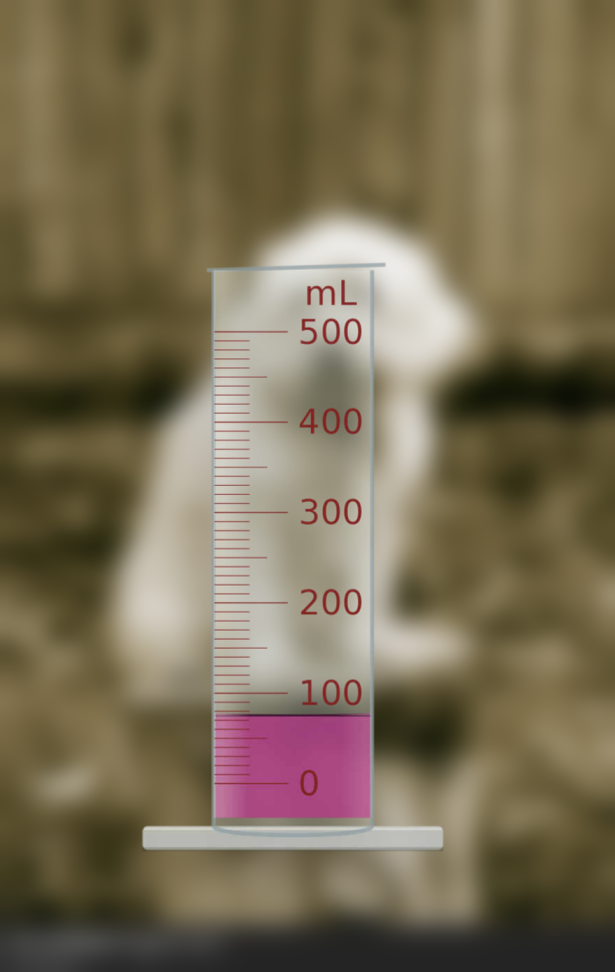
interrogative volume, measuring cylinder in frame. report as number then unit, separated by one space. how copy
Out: 75 mL
